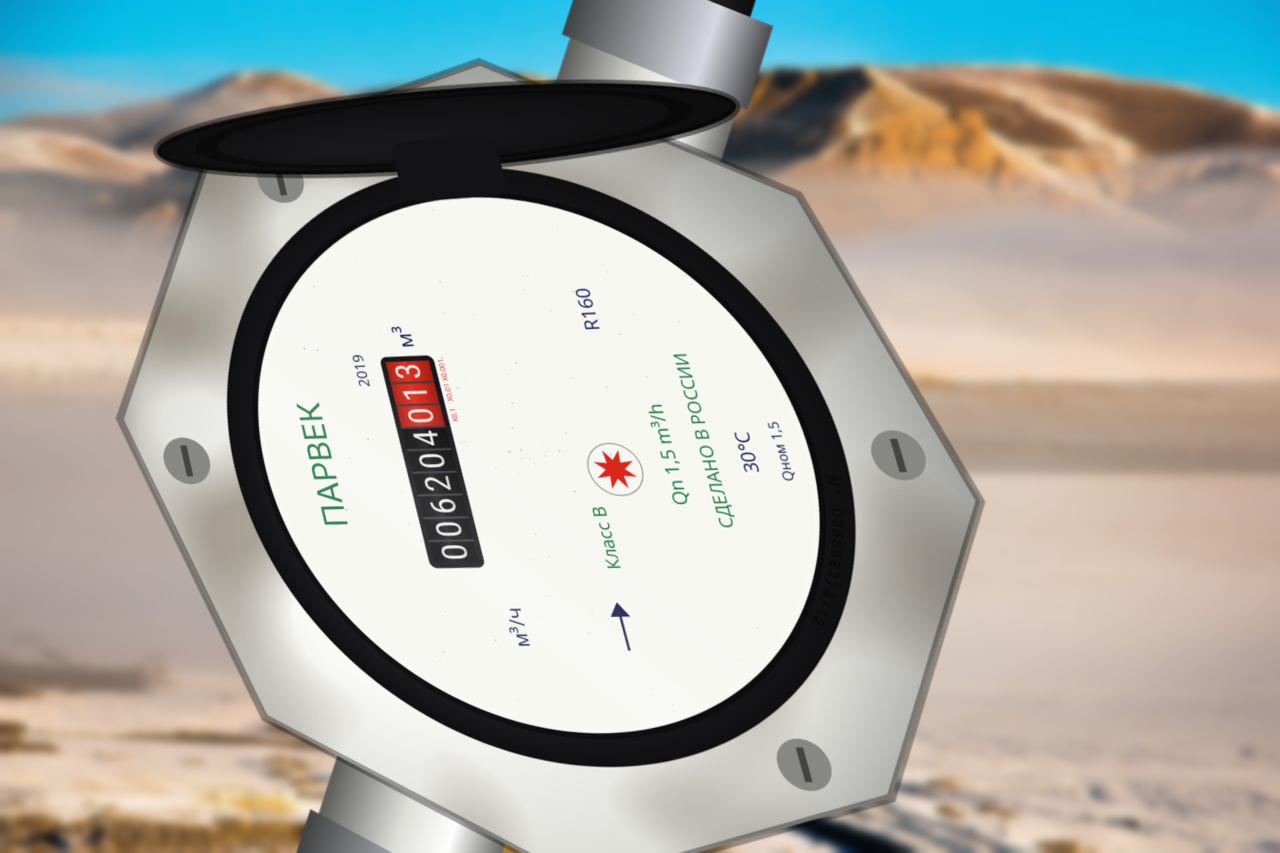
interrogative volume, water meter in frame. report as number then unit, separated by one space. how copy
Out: 6204.013 m³
